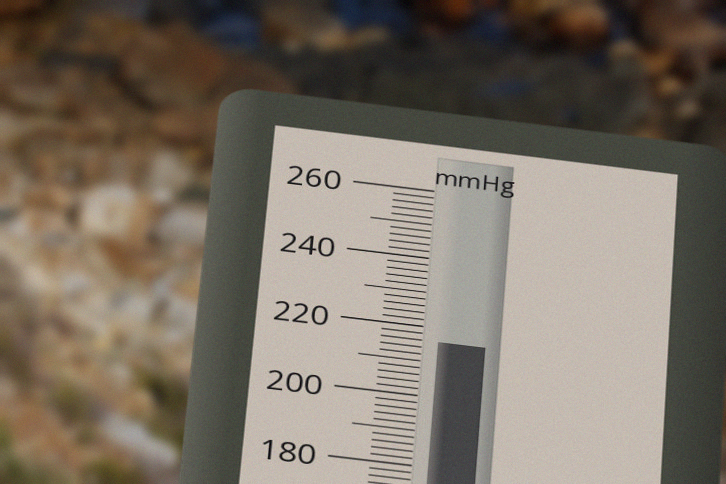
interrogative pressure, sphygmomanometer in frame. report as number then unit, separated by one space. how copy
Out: 216 mmHg
